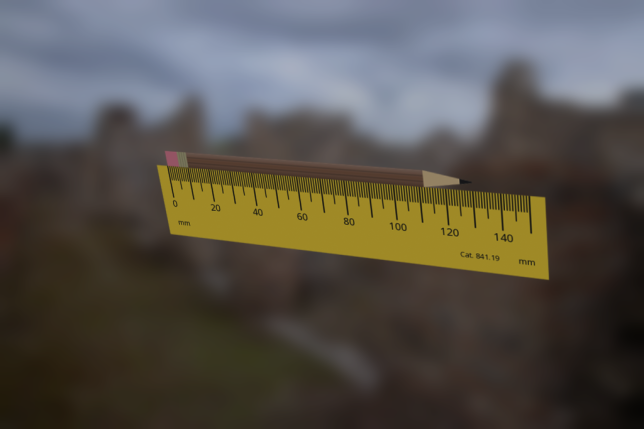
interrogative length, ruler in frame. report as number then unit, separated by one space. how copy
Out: 130 mm
